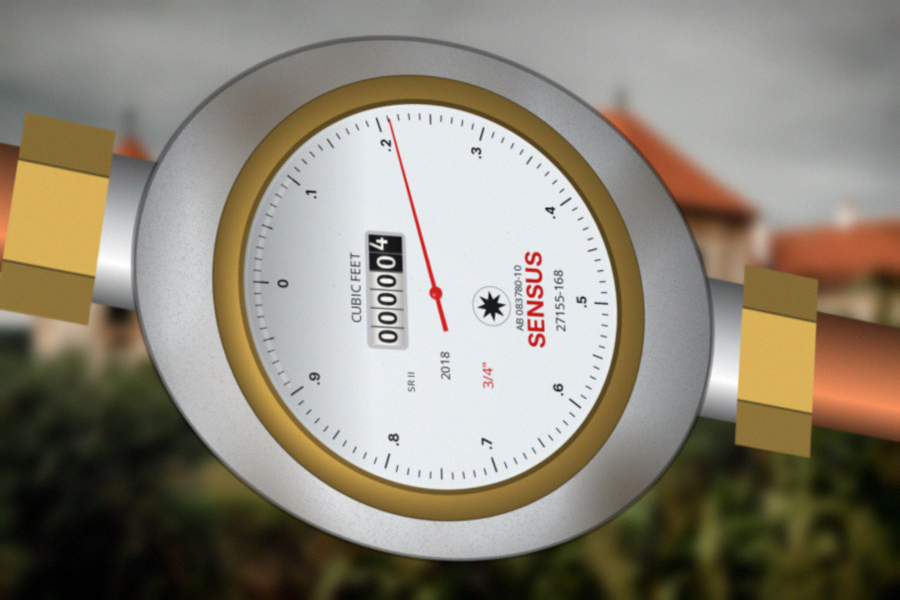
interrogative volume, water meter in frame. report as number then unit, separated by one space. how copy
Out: 4.21 ft³
